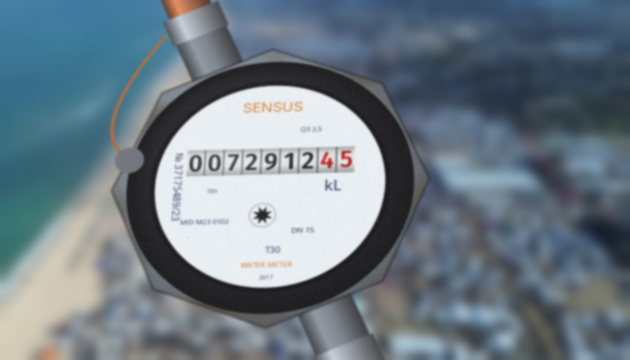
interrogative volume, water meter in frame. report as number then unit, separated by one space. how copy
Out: 72912.45 kL
